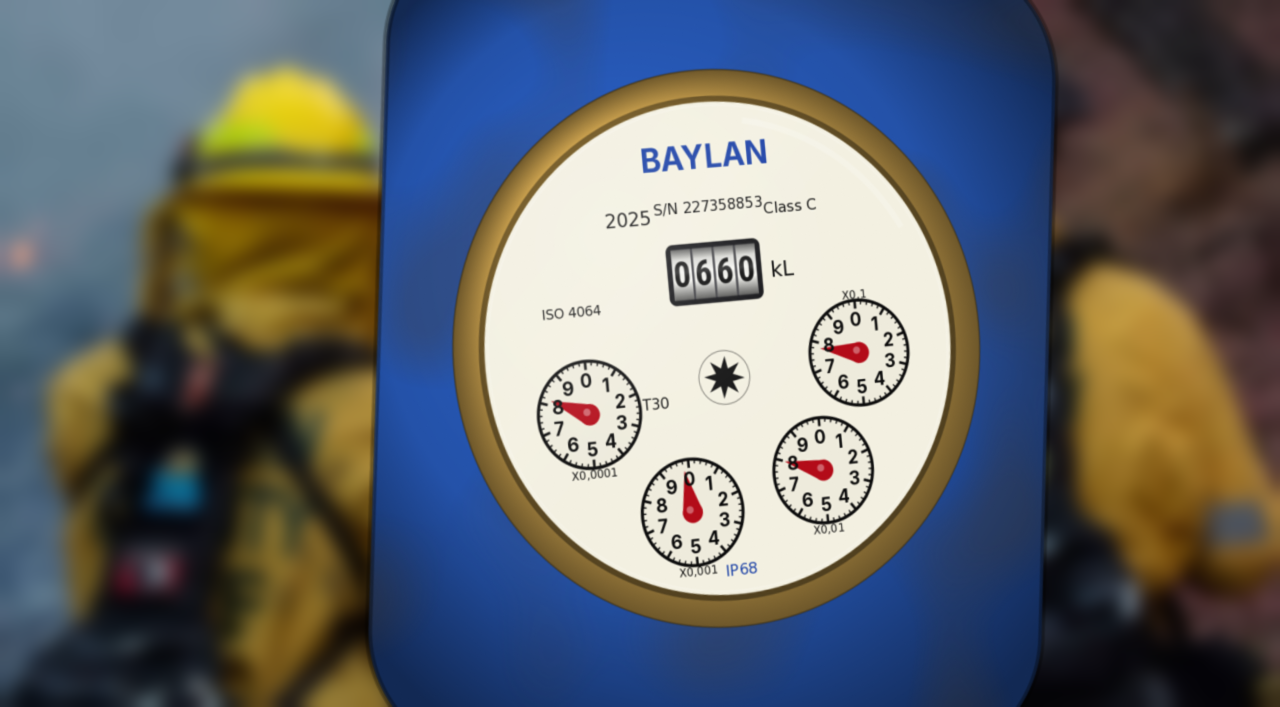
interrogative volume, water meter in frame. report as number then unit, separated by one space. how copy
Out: 660.7798 kL
